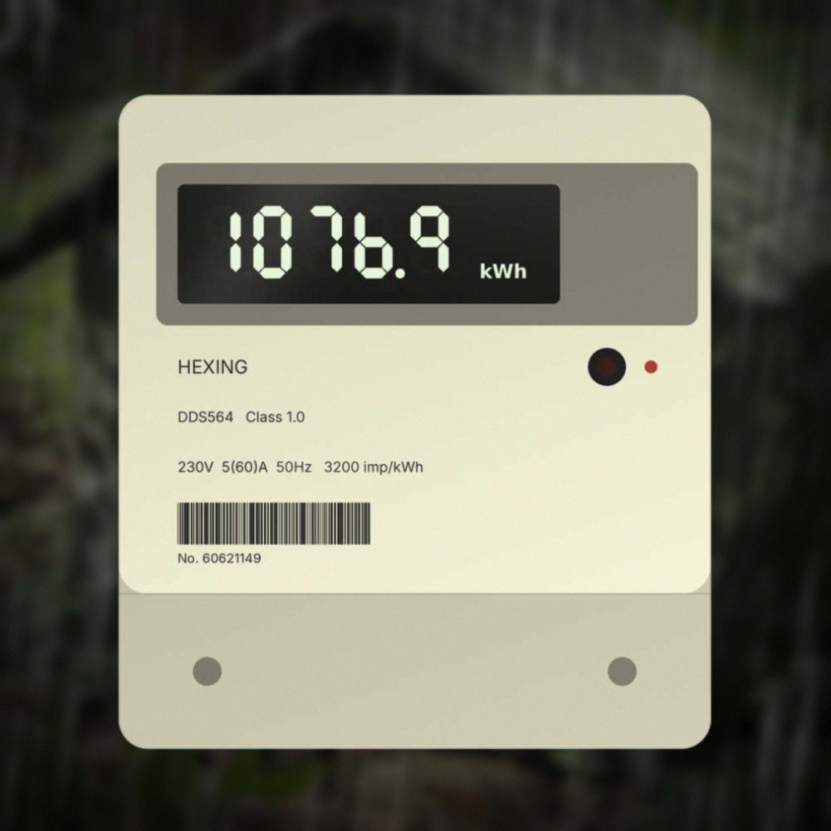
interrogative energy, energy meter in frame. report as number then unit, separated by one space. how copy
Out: 1076.9 kWh
